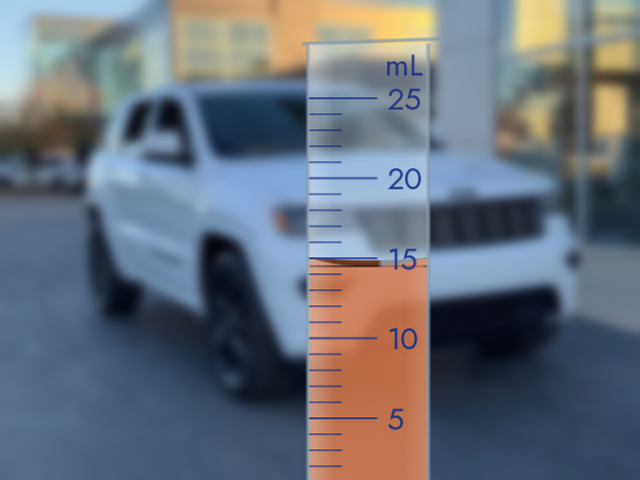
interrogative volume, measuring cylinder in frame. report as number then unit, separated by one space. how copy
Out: 14.5 mL
